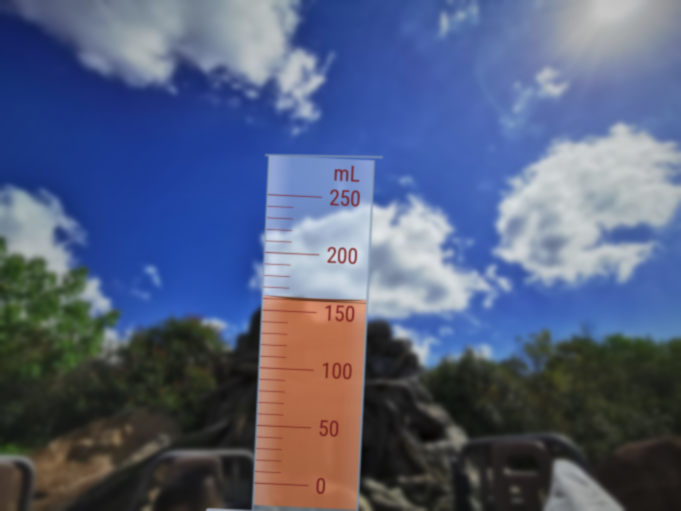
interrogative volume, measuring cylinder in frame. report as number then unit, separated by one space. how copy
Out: 160 mL
